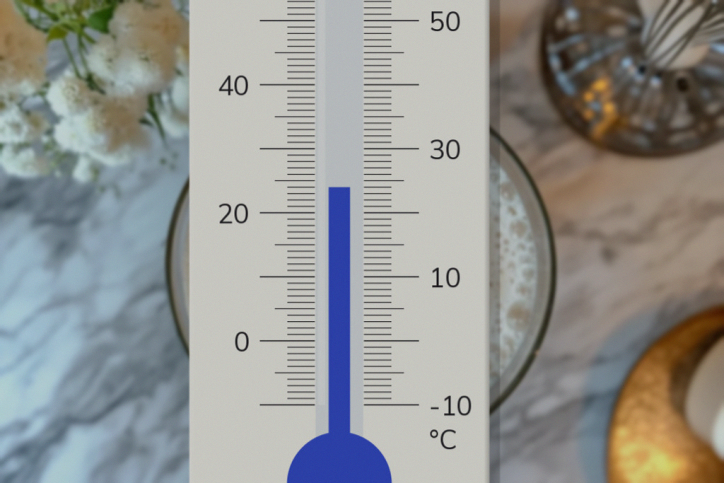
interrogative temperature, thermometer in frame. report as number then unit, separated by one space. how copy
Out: 24 °C
